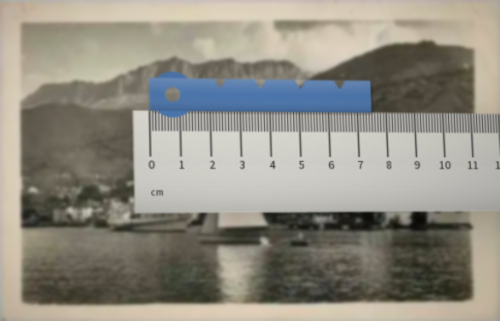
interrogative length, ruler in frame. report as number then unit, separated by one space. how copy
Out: 7.5 cm
